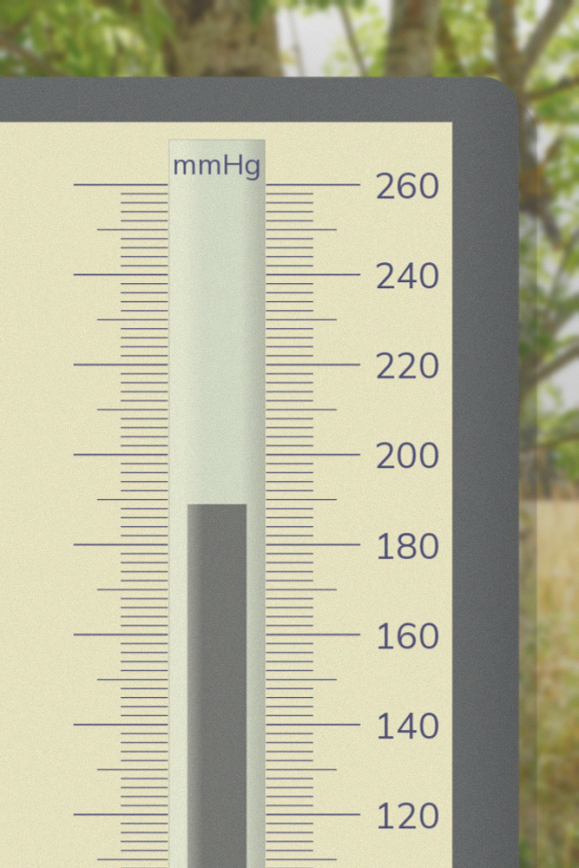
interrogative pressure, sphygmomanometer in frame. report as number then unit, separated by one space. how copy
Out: 189 mmHg
